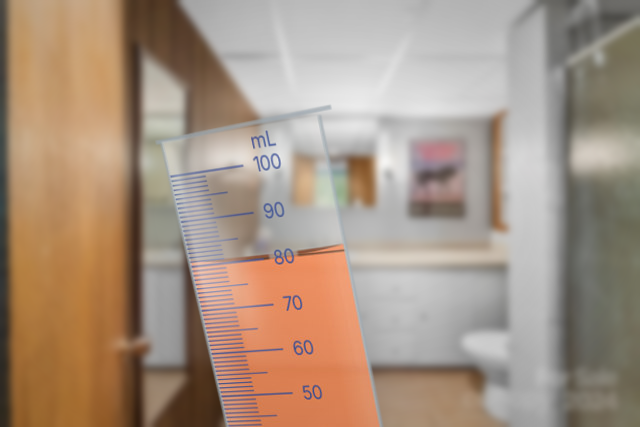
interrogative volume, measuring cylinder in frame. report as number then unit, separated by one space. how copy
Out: 80 mL
